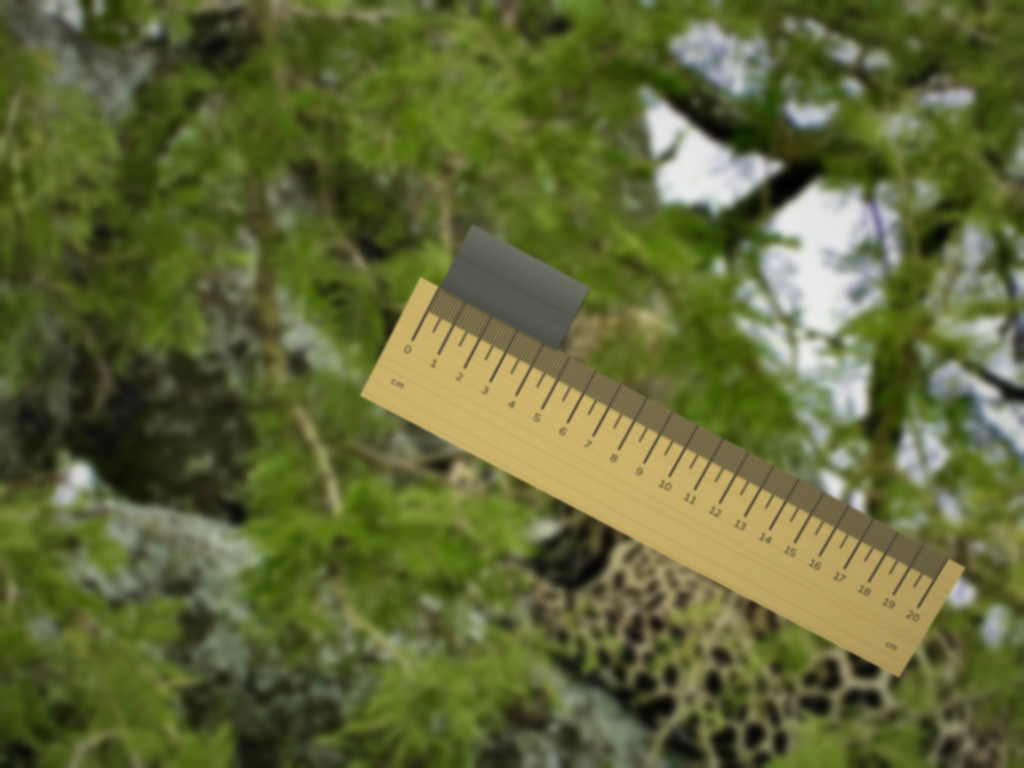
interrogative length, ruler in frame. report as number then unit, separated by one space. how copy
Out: 4.5 cm
